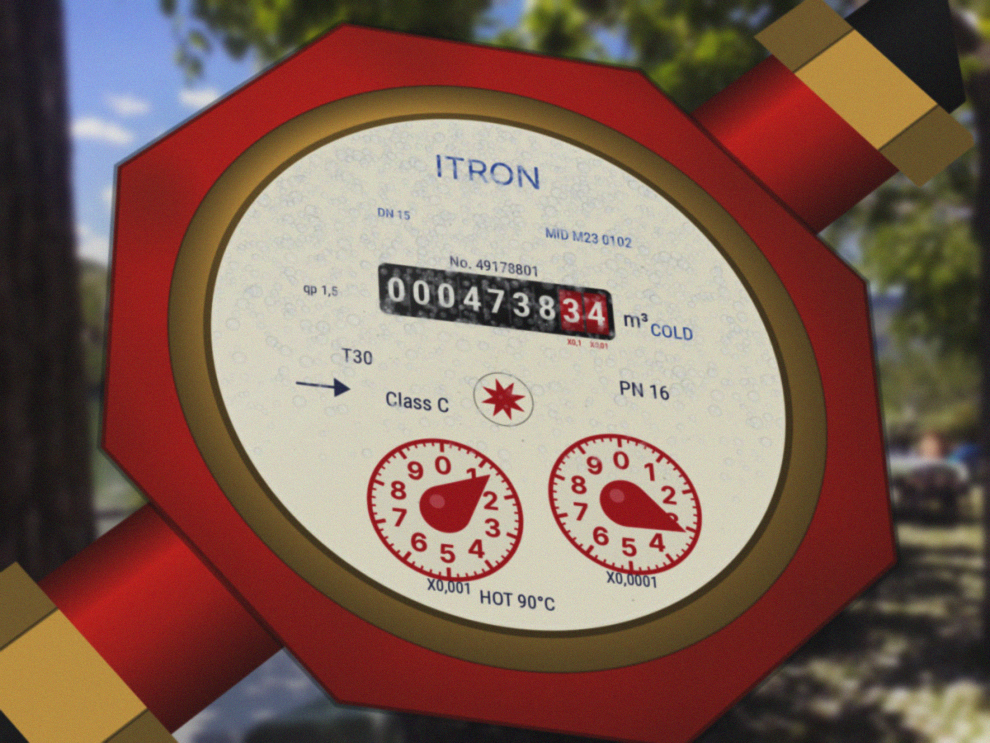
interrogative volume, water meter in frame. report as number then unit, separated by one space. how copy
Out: 4738.3413 m³
